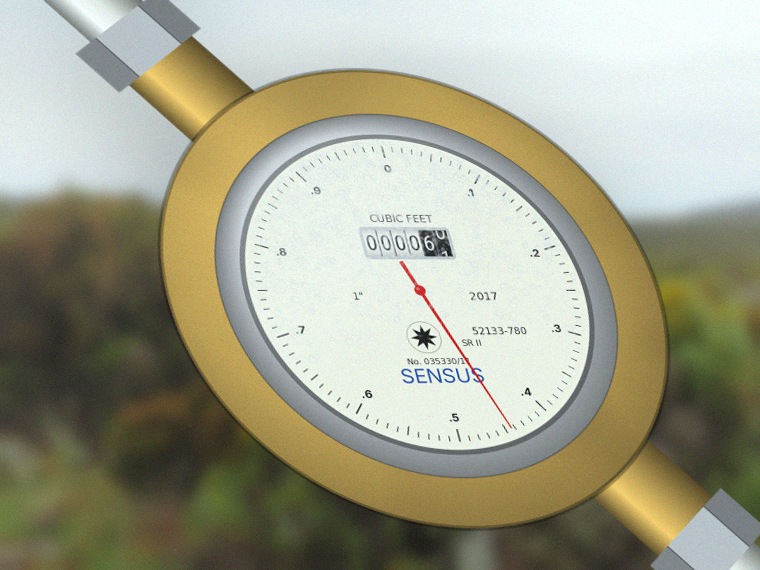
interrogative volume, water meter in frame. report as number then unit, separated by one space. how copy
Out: 60.44 ft³
